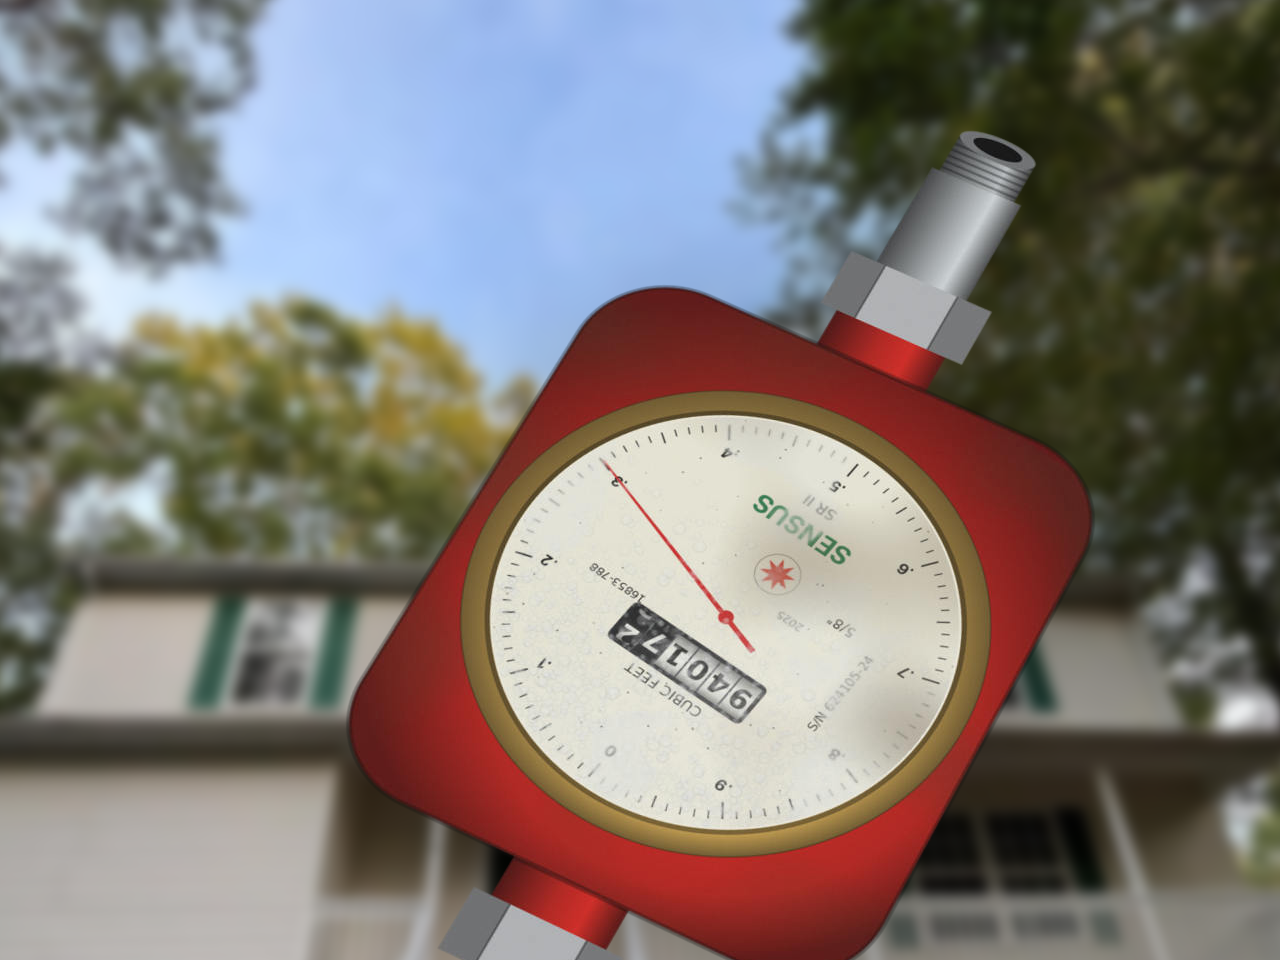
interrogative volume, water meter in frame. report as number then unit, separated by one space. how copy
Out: 940172.30 ft³
